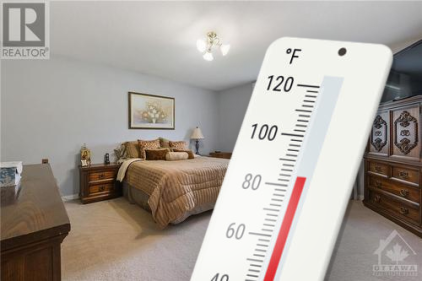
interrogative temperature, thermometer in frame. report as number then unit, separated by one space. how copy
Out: 84 °F
